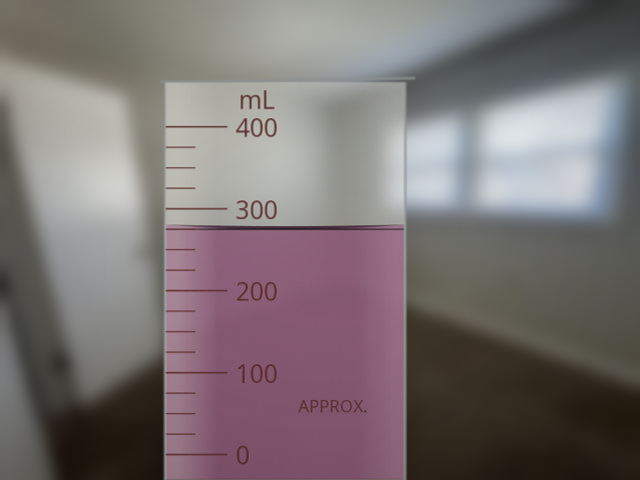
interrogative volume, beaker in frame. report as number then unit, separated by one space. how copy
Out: 275 mL
